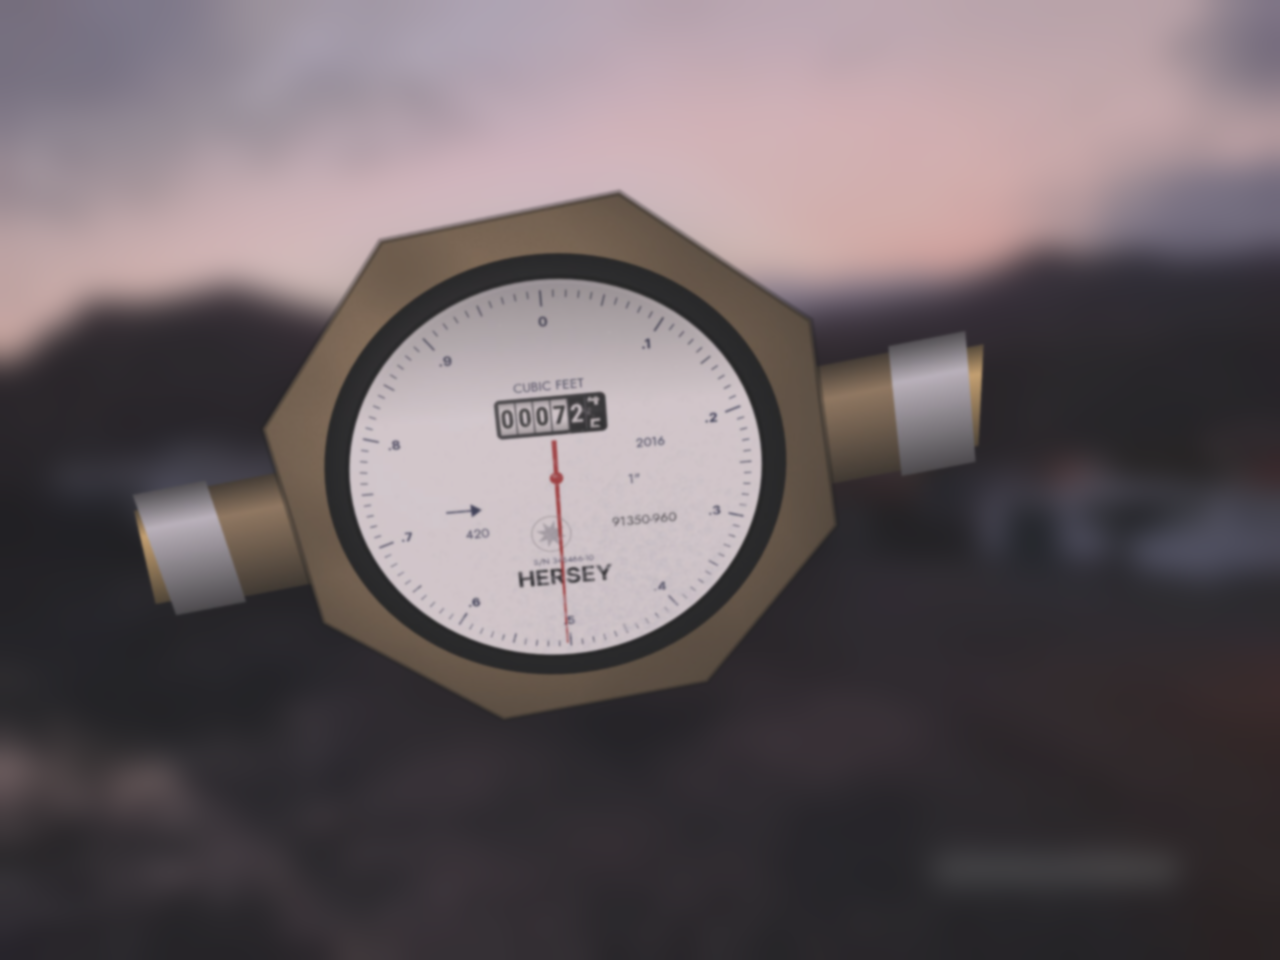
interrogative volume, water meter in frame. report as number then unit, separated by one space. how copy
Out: 724.50 ft³
